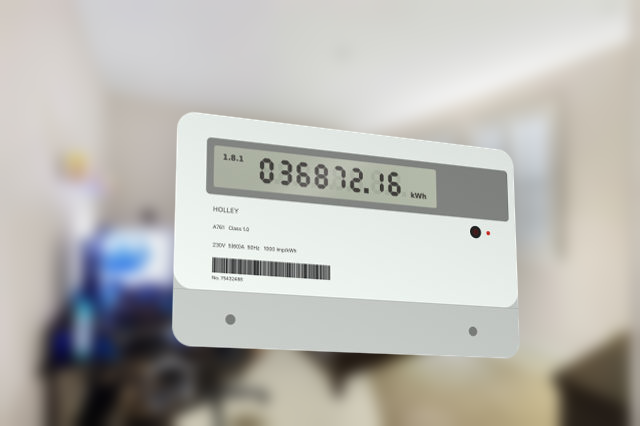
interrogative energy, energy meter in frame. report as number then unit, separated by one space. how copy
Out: 36872.16 kWh
